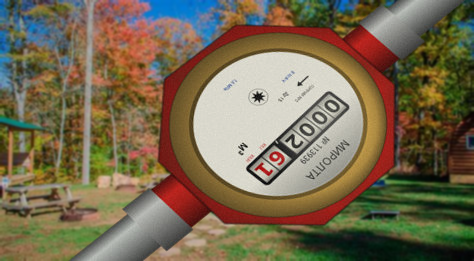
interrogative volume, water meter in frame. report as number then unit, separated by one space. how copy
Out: 2.61 m³
